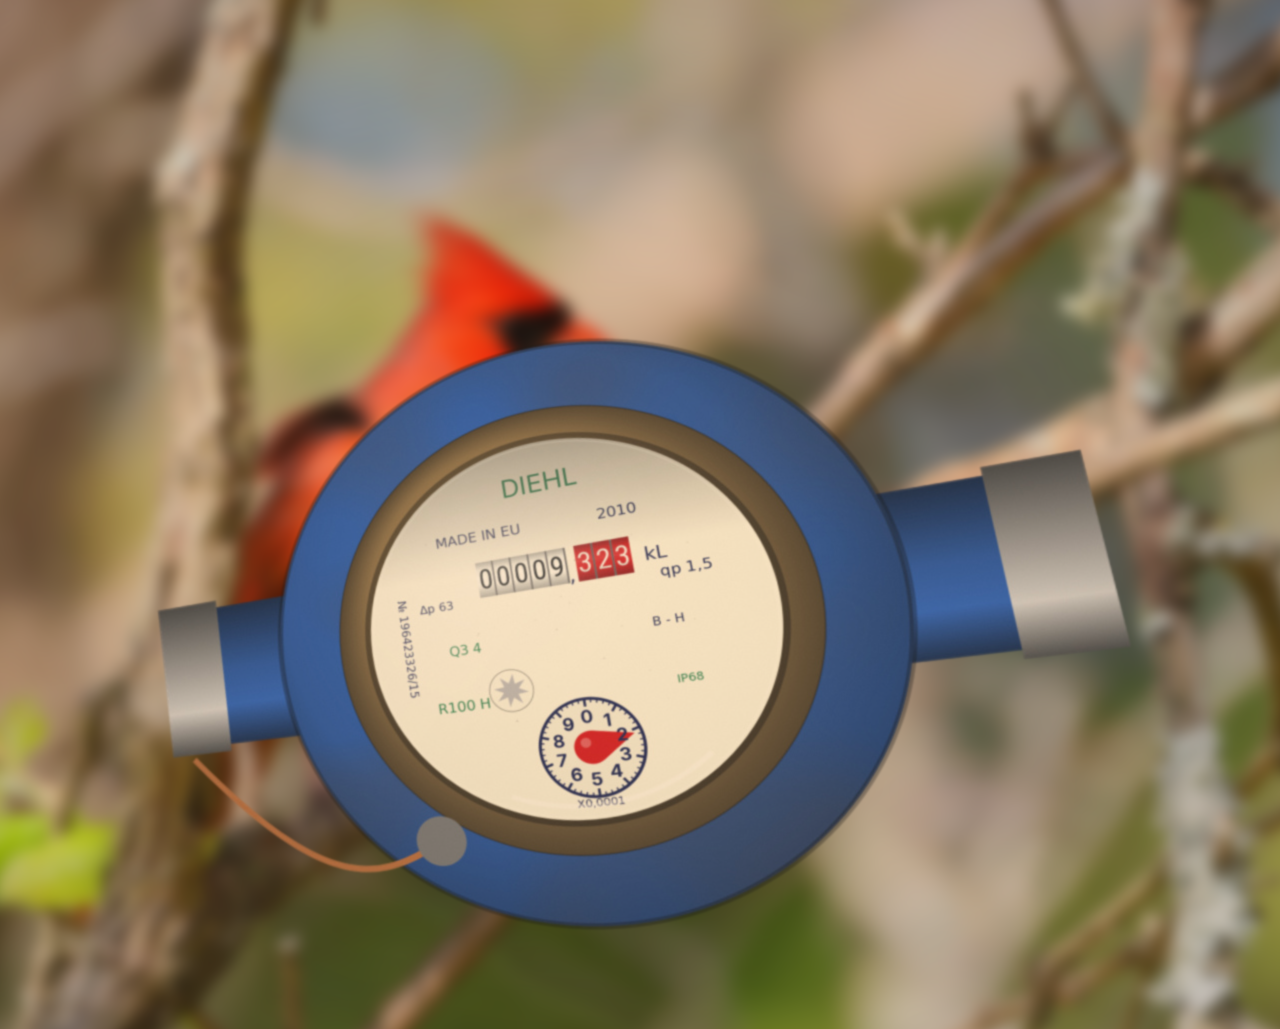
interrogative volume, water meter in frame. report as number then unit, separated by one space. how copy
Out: 9.3232 kL
